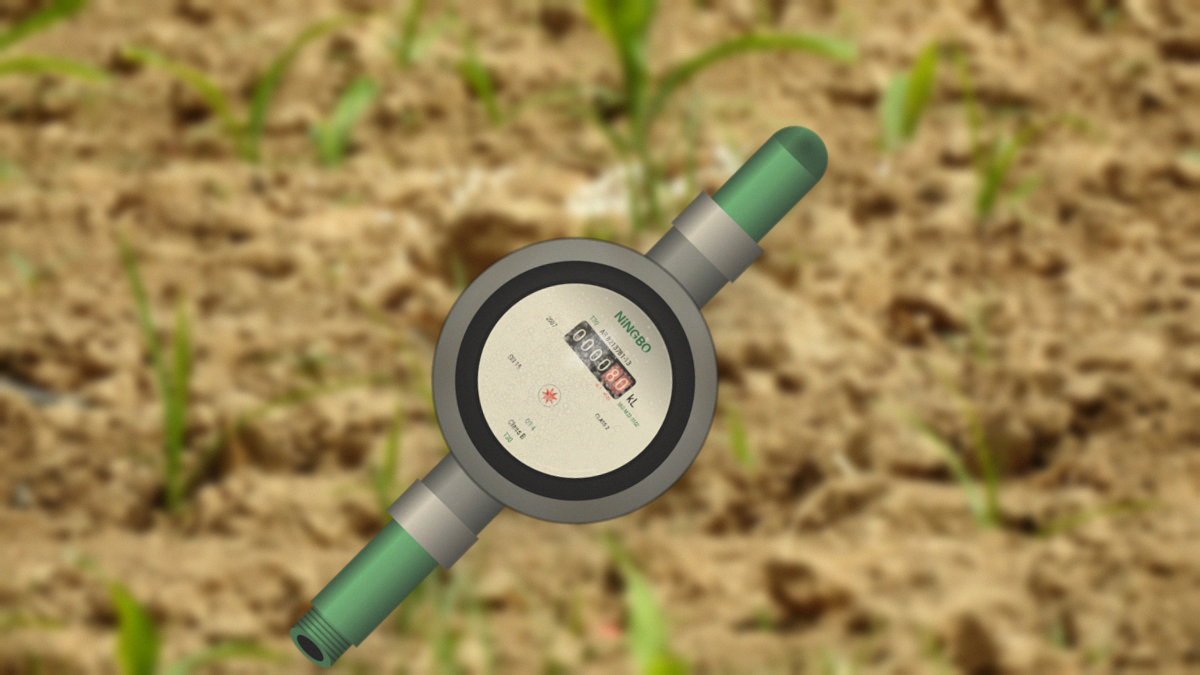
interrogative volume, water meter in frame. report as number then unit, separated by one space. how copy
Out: 0.80 kL
